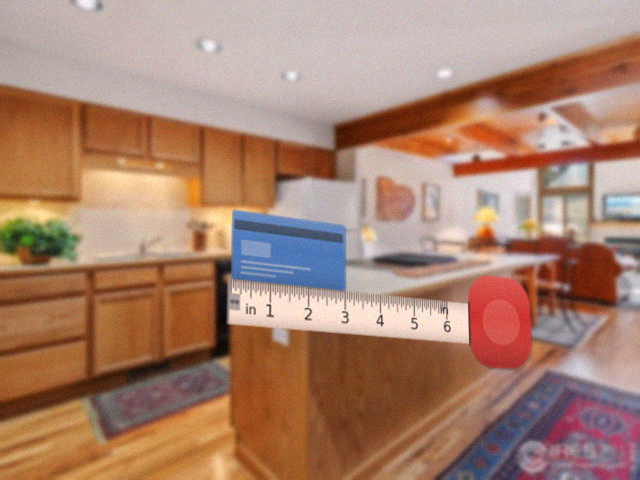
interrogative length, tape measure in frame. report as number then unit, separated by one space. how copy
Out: 3 in
